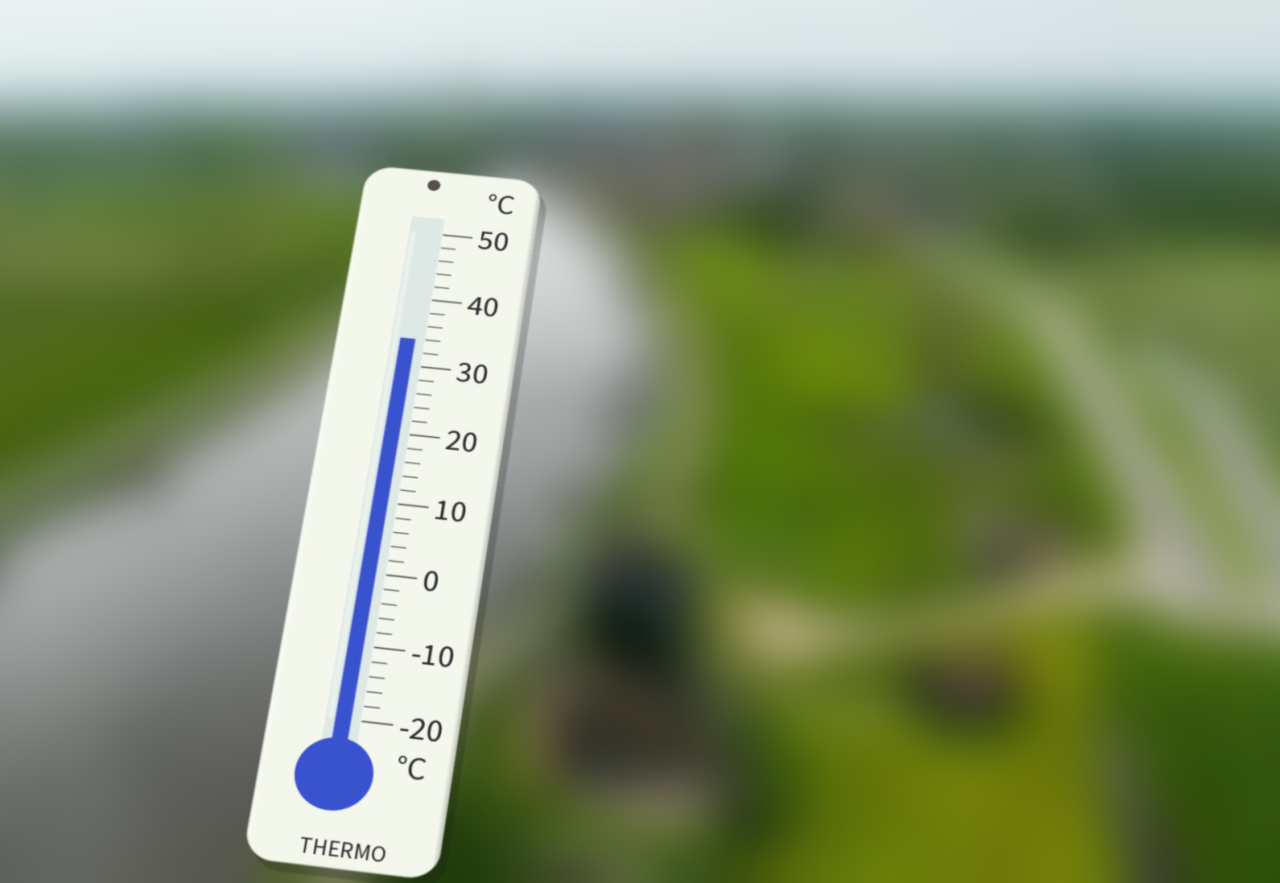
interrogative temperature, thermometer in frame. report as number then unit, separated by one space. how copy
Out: 34 °C
